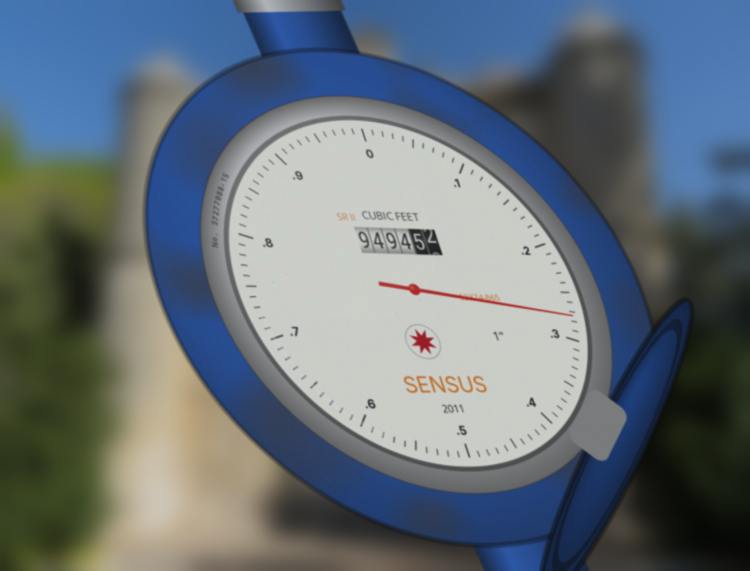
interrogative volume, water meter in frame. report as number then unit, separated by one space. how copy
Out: 949452.27 ft³
